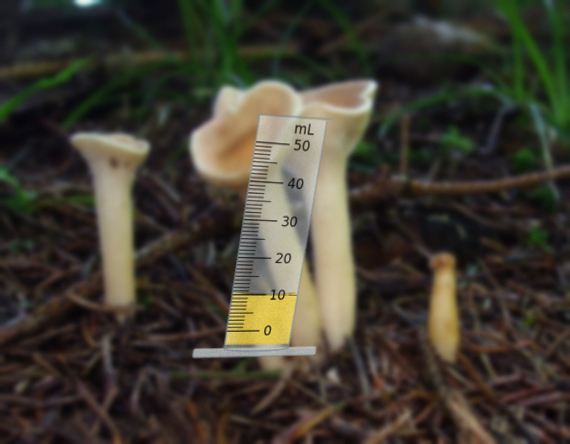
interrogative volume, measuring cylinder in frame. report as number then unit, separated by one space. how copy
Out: 10 mL
